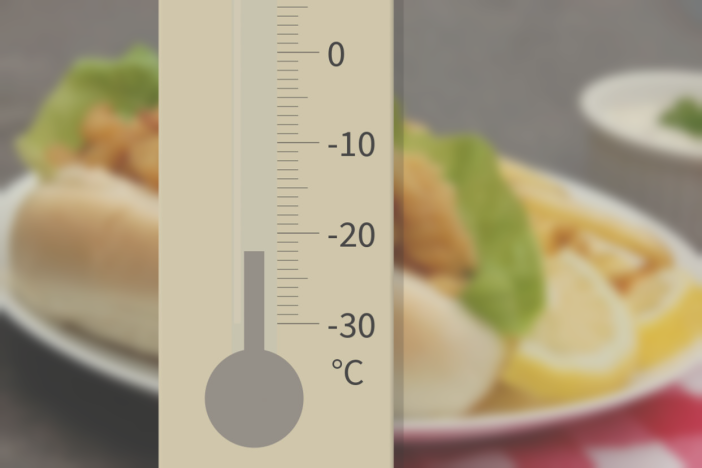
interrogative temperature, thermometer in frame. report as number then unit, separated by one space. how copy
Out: -22 °C
